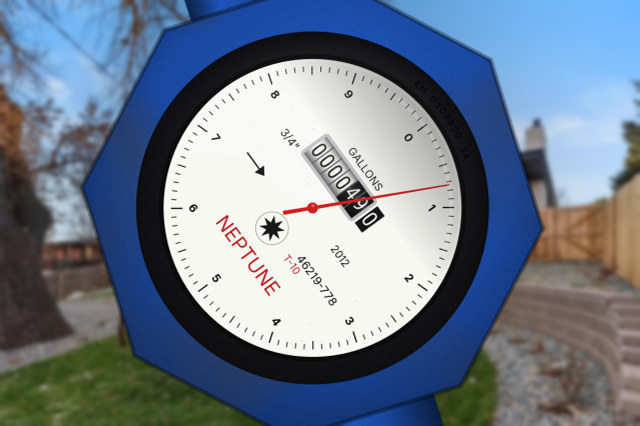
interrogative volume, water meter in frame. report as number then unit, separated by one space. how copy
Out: 490.7 gal
